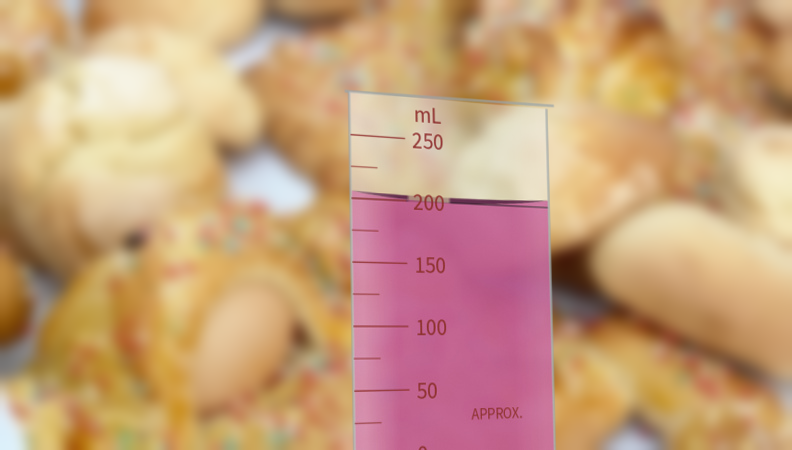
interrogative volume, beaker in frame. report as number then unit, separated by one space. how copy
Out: 200 mL
